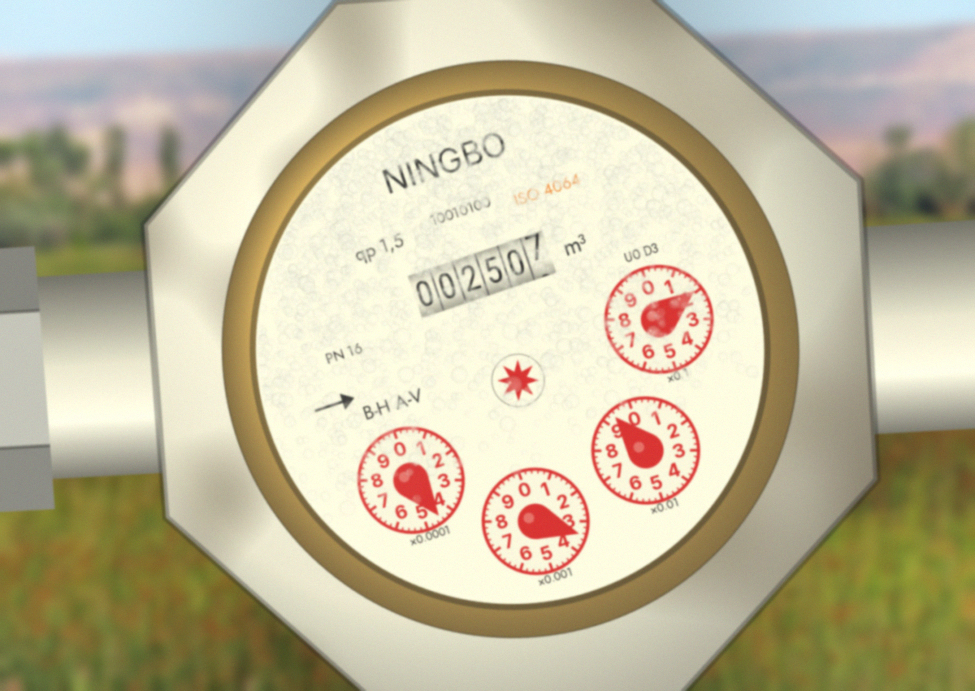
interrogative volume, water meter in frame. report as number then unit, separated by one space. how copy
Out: 2507.1934 m³
